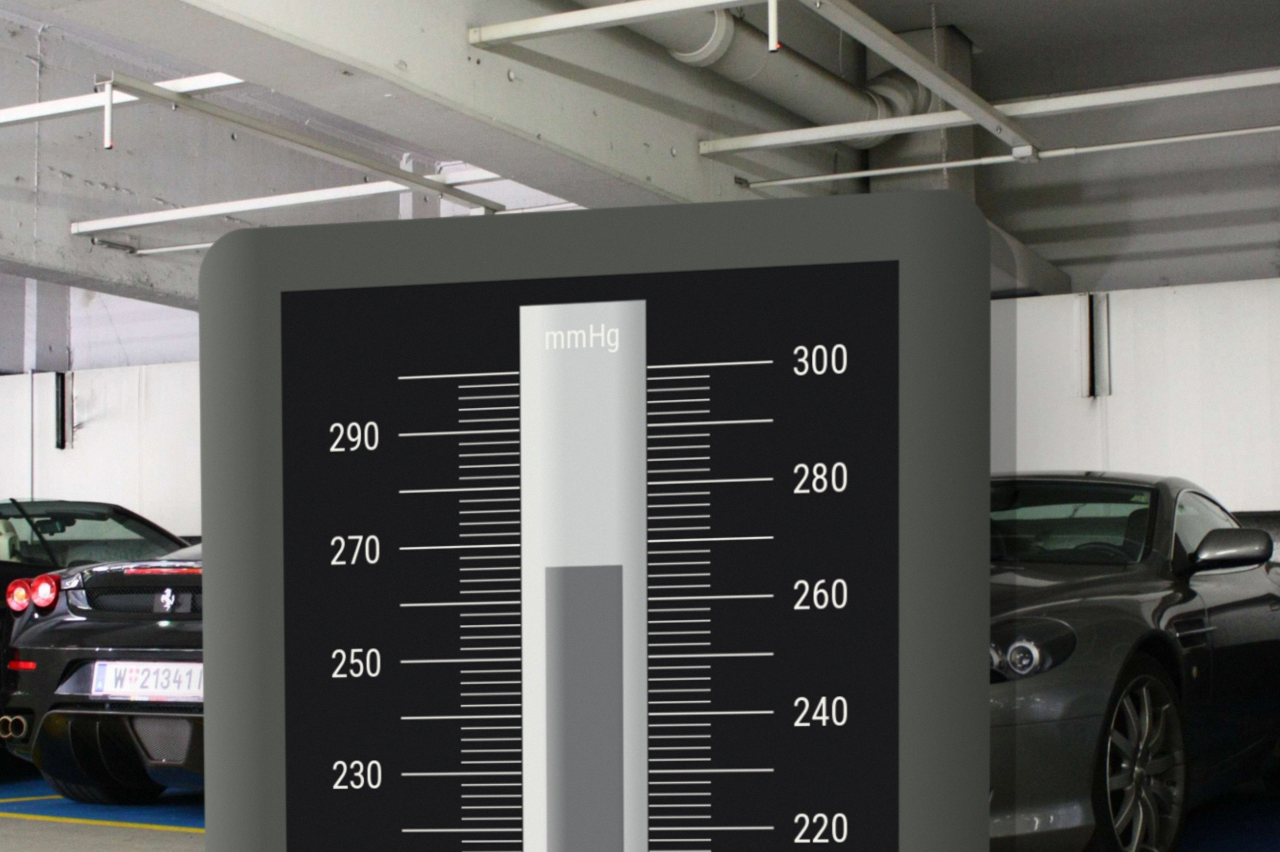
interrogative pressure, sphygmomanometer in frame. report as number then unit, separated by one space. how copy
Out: 266 mmHg
